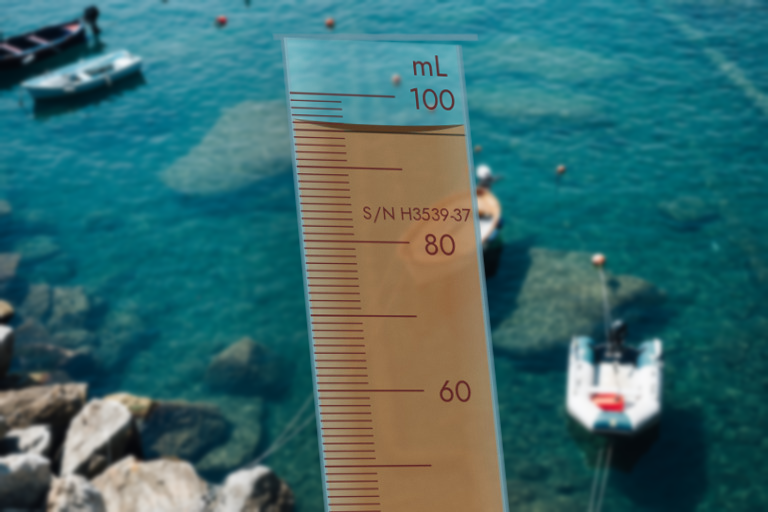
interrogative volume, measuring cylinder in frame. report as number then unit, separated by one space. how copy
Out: 95 mL
